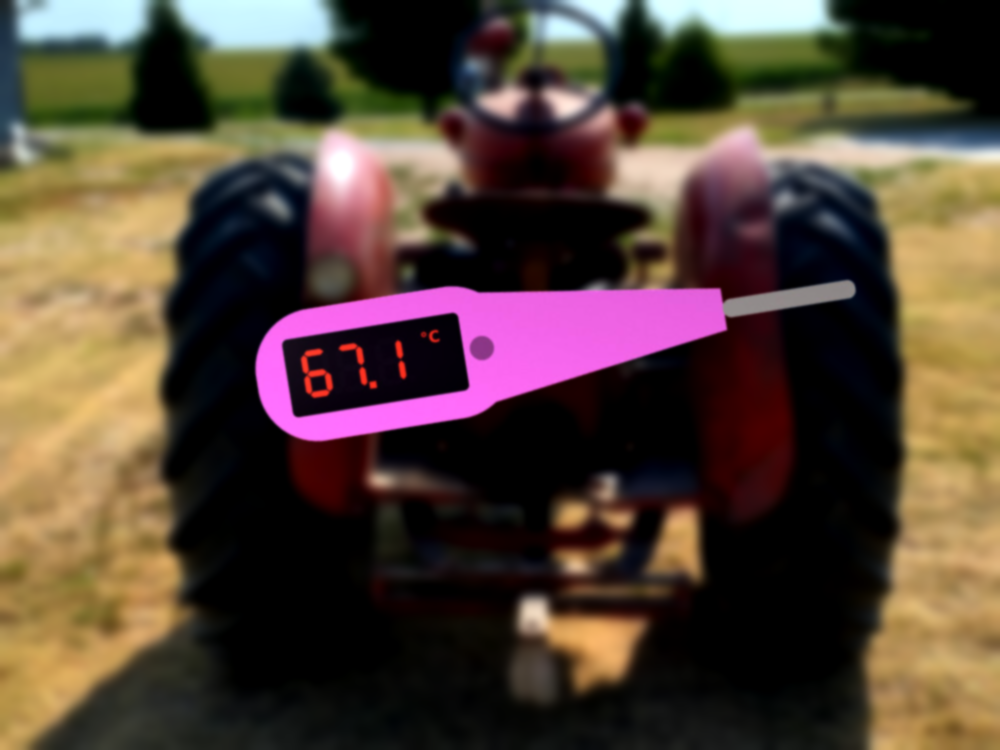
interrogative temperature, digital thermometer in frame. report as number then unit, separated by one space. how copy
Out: 67.1 °C
